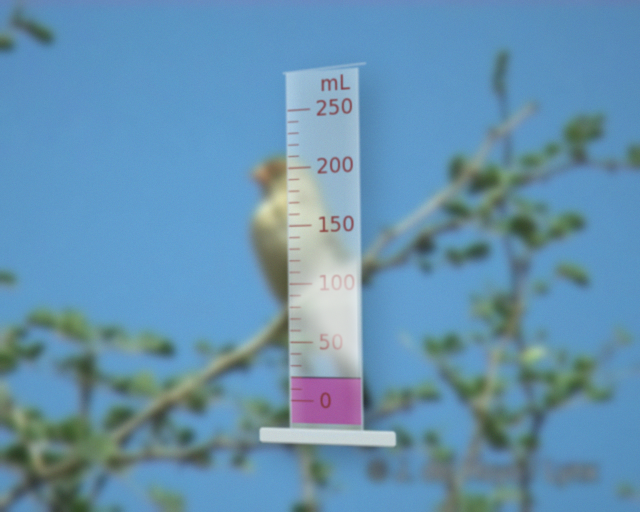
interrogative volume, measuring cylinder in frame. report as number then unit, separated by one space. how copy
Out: 20 mL
